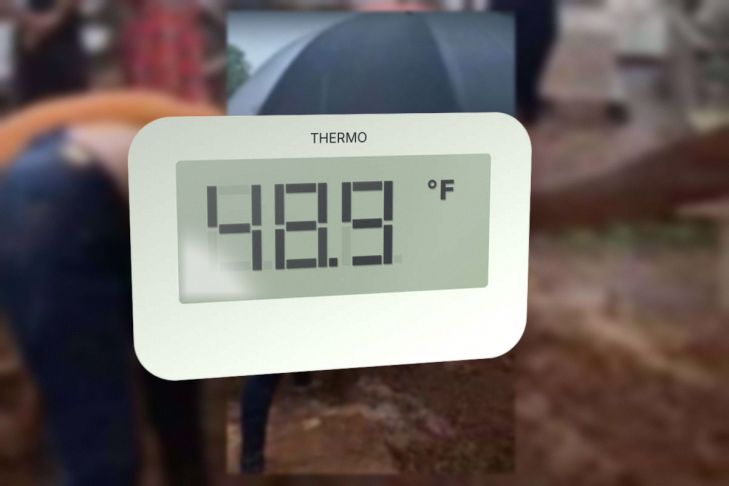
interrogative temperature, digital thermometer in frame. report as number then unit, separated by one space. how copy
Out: 48.9 °F
